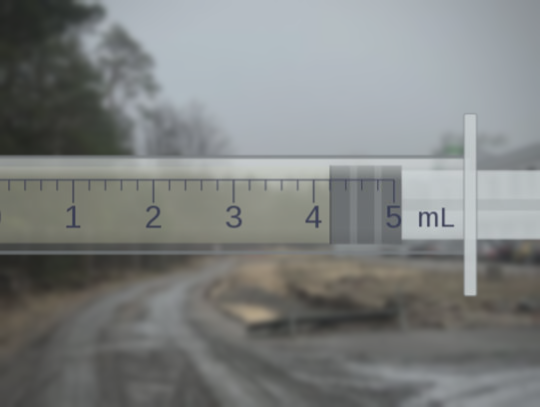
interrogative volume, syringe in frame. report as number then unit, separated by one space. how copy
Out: 4.2 mL
